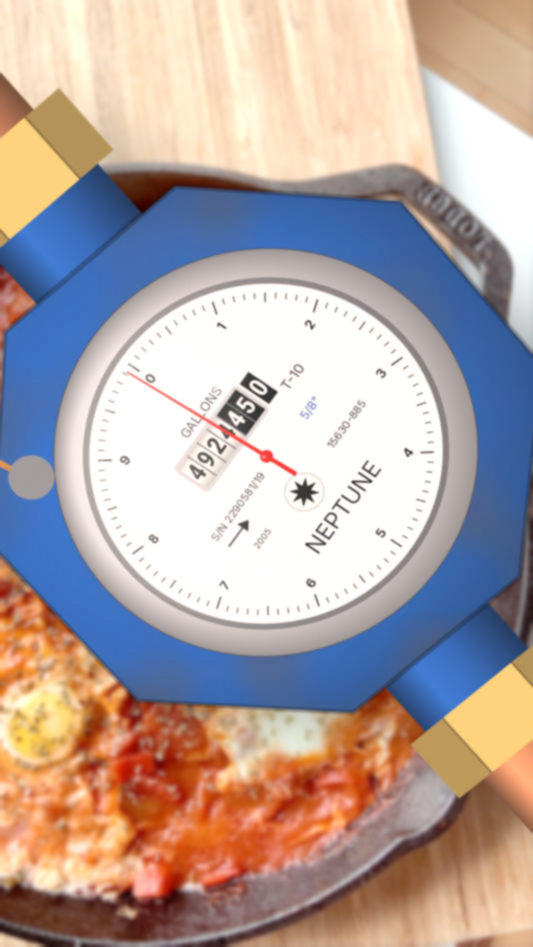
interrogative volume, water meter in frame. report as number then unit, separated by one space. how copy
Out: 4924449.9 gal
